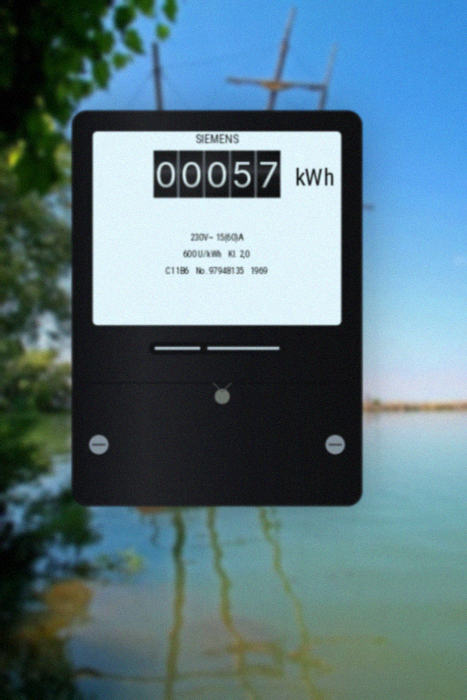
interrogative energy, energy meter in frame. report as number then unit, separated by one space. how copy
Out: 57 kWh
